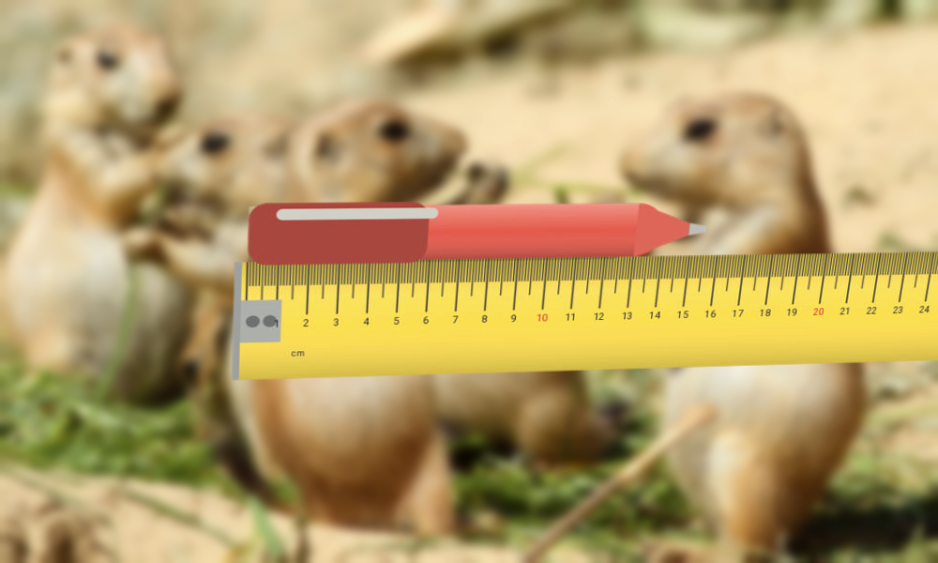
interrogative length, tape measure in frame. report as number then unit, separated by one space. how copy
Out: 15.5 cm
